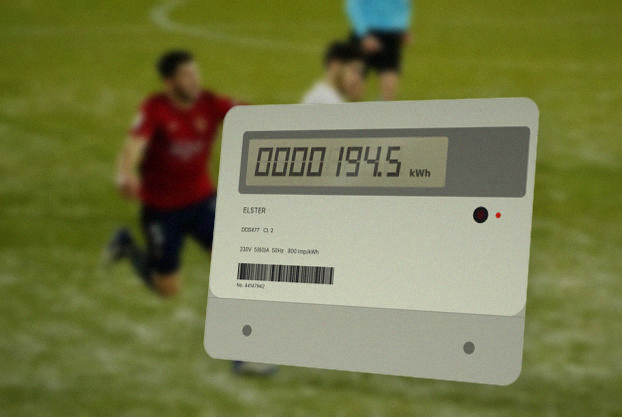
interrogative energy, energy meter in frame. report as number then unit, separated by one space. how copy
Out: 194.5 kWh
